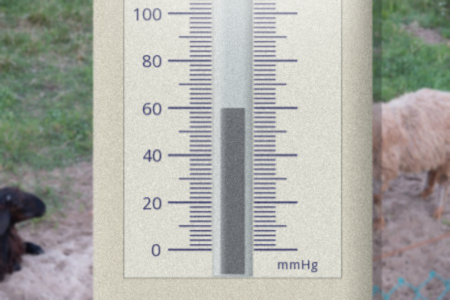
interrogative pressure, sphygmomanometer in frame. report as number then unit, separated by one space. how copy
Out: 60 mmHg
